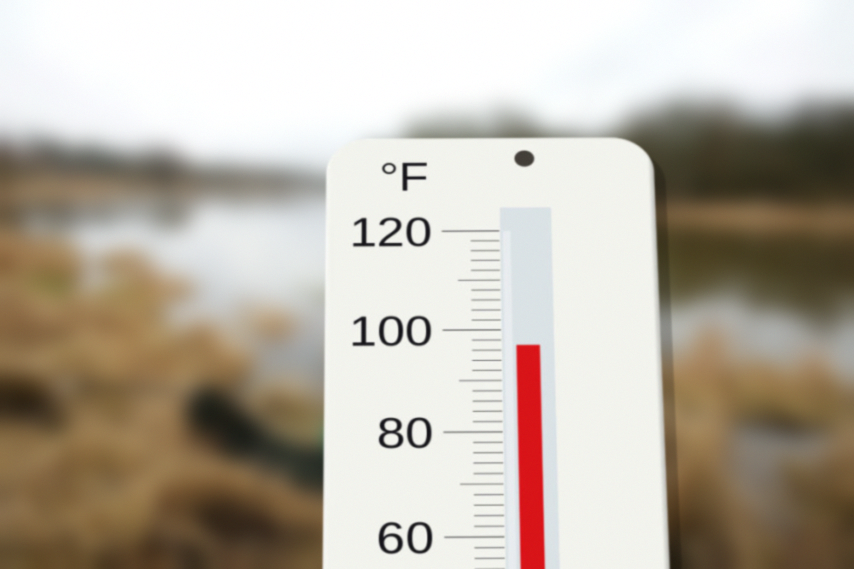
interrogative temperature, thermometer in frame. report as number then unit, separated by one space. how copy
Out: 97 °F
